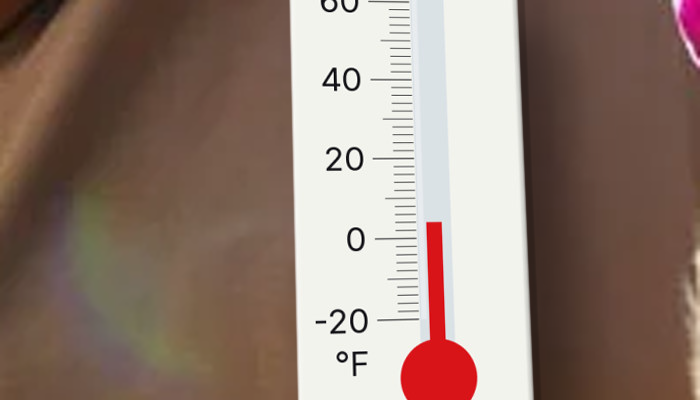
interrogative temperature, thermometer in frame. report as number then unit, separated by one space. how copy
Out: 4 °F
